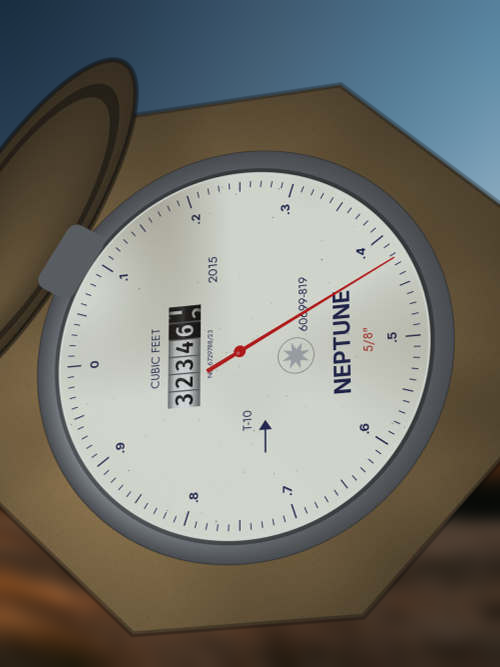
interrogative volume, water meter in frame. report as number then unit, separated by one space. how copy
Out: 323461.42 ft³
